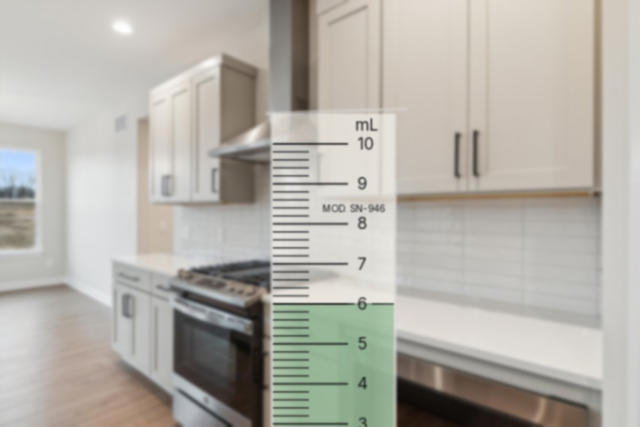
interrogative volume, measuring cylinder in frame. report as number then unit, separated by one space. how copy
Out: 6 mL
